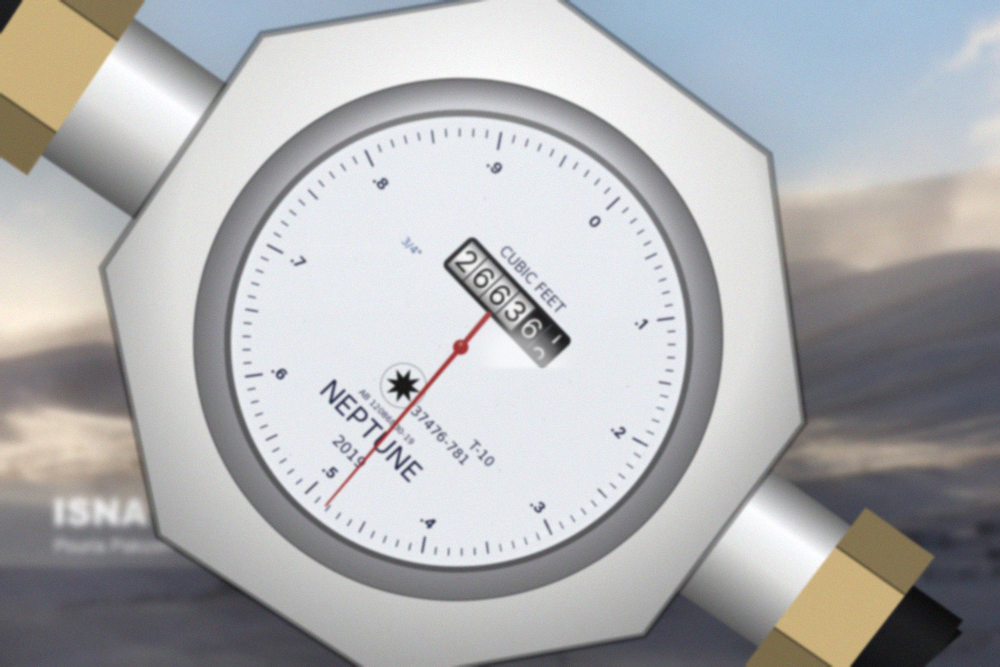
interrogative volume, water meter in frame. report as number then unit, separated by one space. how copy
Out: 266361.48 ft³
